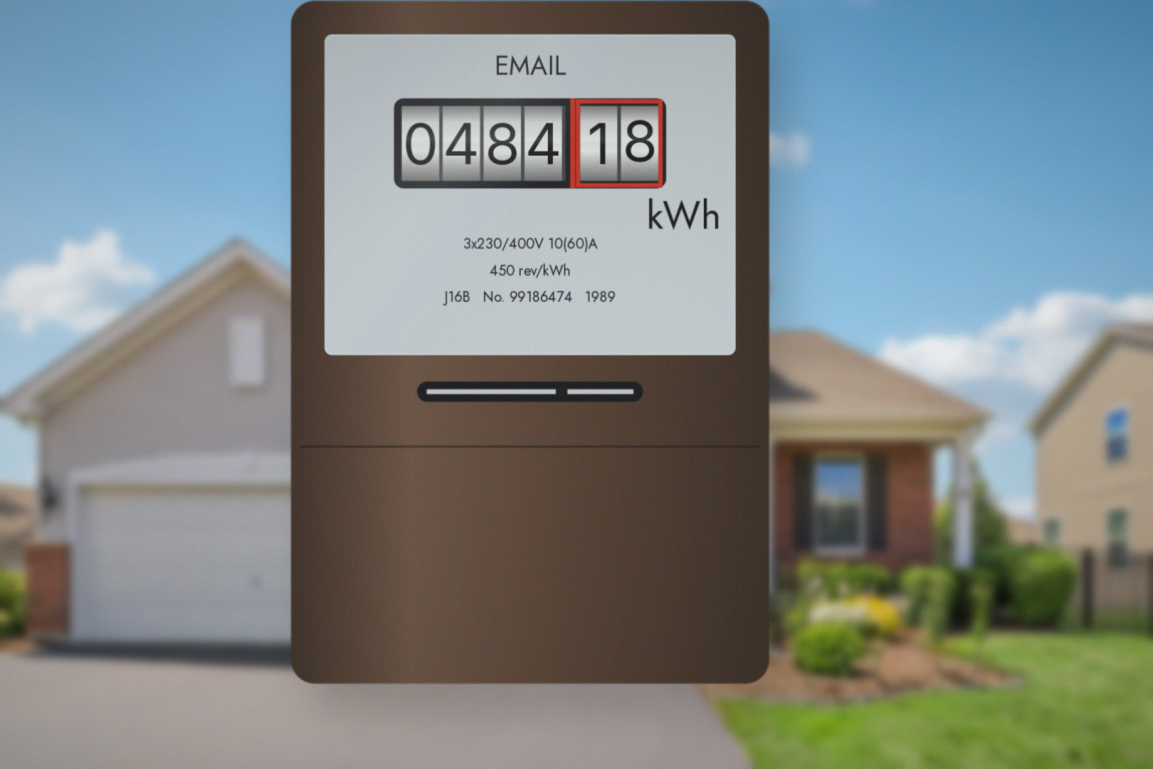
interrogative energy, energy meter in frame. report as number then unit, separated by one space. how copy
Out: 484.18 kWh
